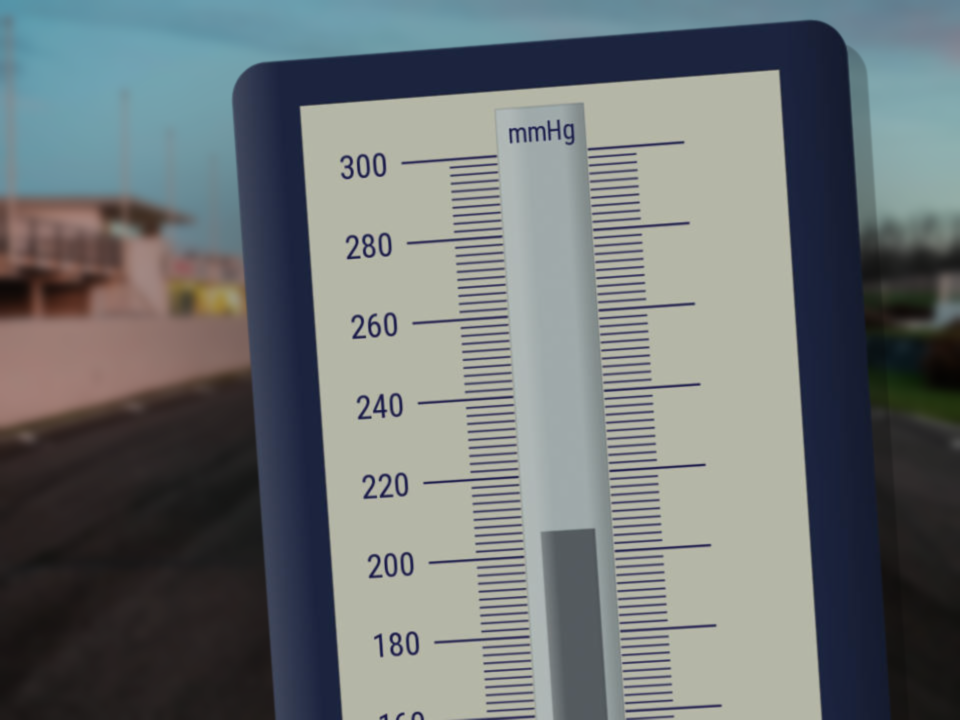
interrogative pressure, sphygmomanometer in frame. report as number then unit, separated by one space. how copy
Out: 206 mmHg
